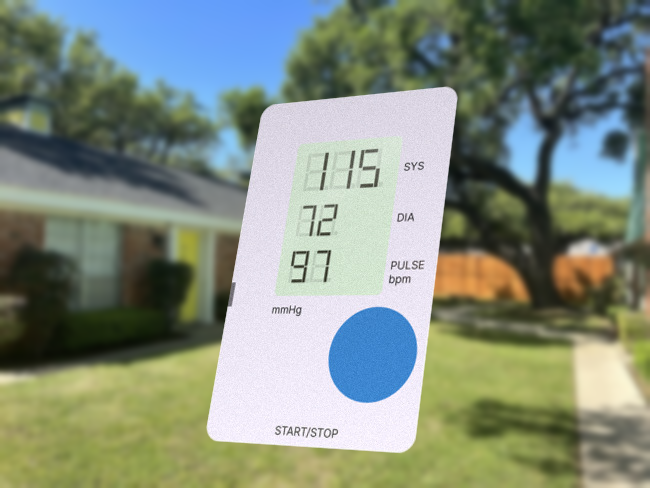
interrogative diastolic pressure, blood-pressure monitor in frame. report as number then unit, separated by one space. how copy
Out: 72 mmHg
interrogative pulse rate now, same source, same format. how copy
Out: 97 bpm
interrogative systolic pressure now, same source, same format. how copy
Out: 115 mmHg
